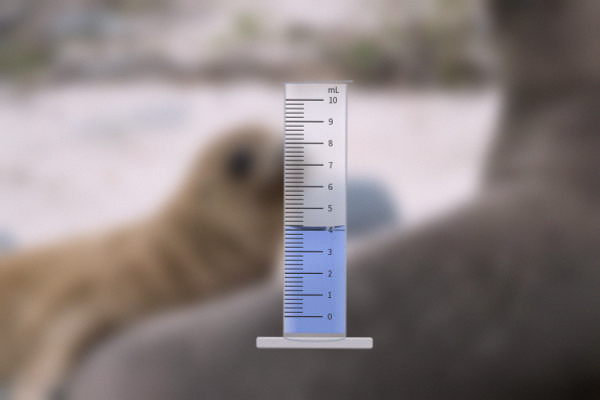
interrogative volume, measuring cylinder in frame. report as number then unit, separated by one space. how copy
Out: 4 mL
